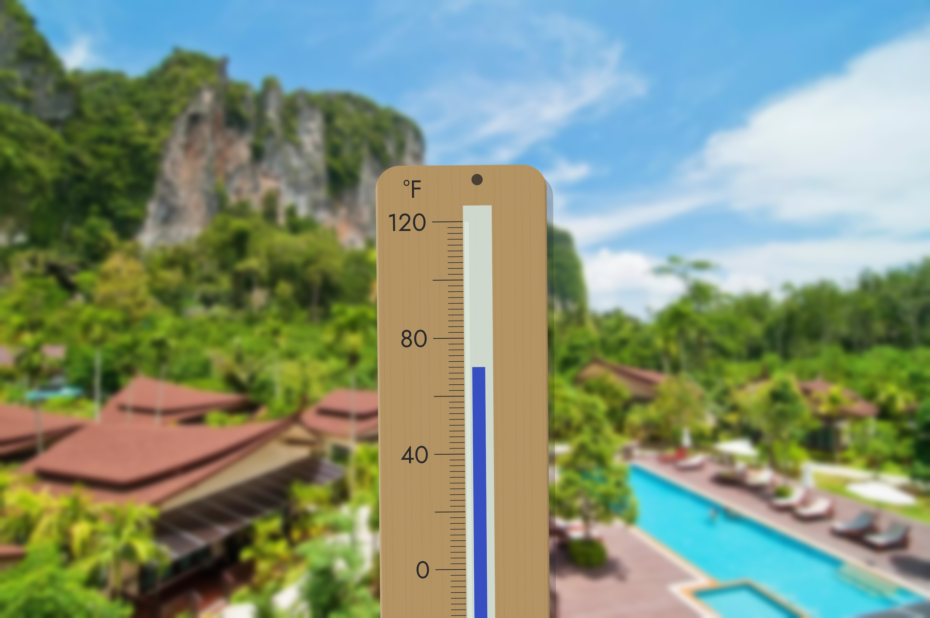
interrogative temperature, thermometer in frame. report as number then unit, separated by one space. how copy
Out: 70 °F
